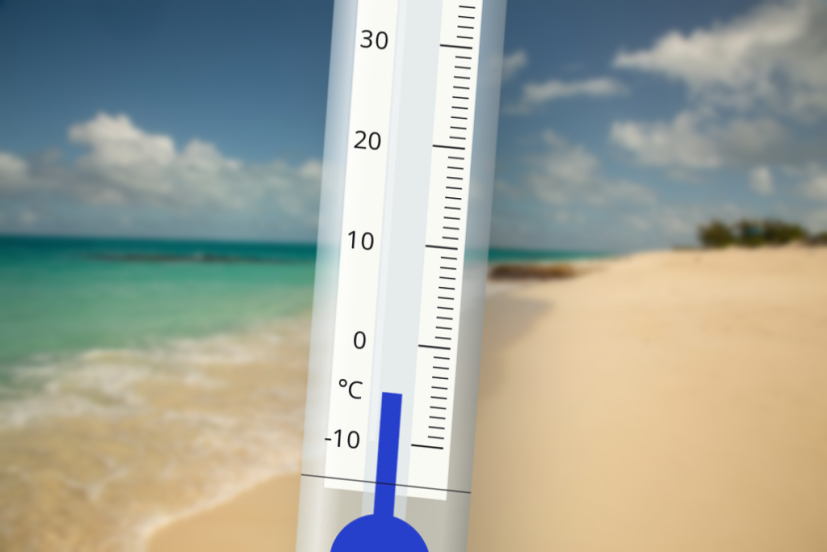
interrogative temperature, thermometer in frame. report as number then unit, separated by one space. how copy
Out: -5 °C
